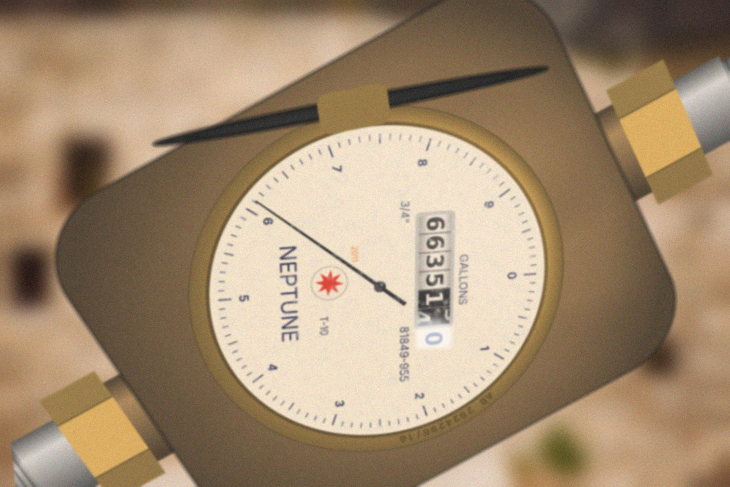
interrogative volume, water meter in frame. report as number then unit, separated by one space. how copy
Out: 6635136.1 gal
